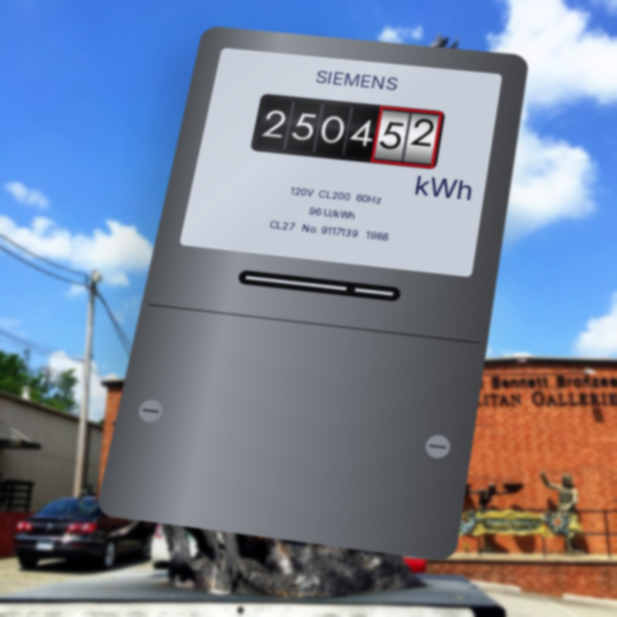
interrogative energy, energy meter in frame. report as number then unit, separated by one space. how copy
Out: 2504.52 kWh
